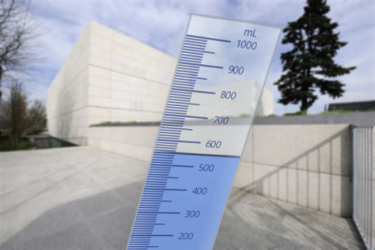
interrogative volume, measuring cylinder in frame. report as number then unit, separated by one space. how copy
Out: 550 mL
